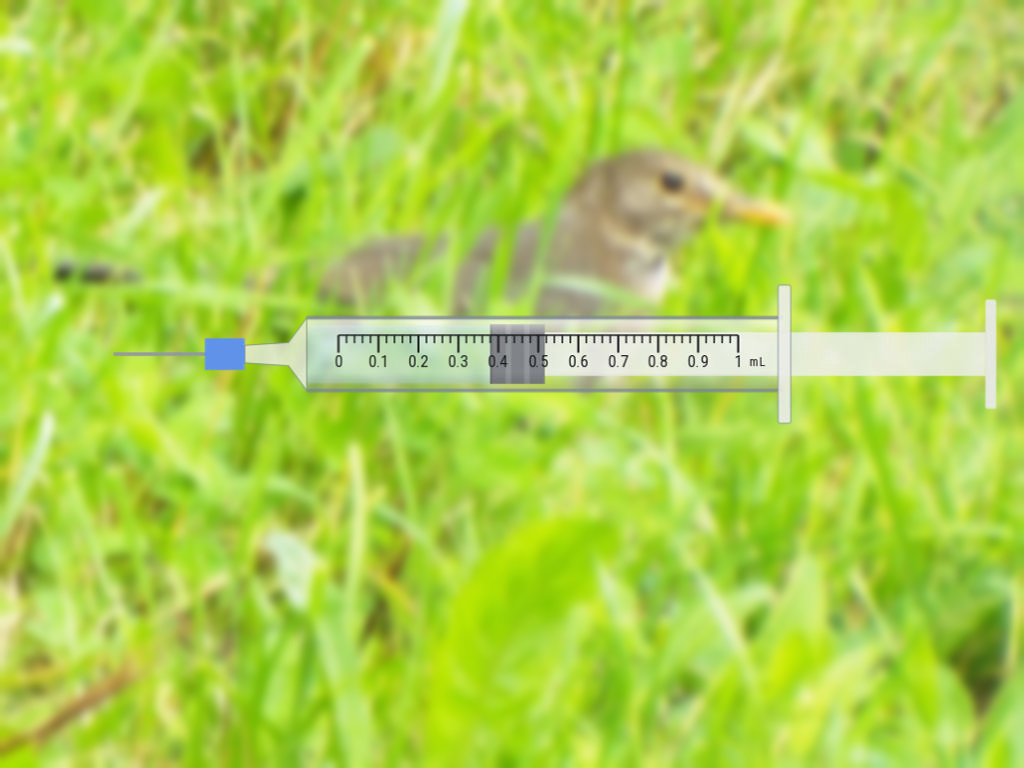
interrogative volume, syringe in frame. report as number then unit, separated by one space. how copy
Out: 0.38 mL
